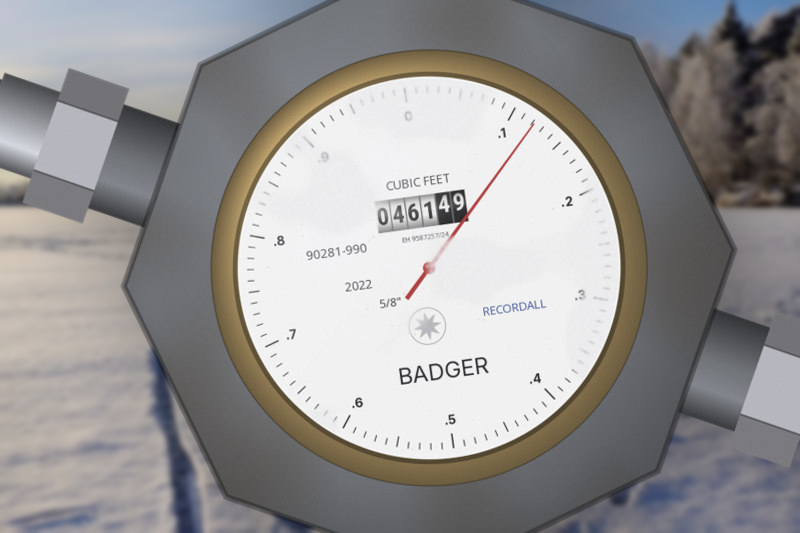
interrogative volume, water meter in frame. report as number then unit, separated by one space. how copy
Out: 46149.12 ft³
